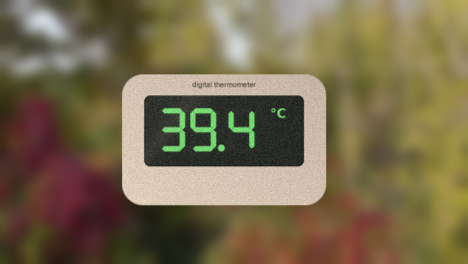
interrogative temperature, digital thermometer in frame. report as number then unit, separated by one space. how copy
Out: 39.4 °C
